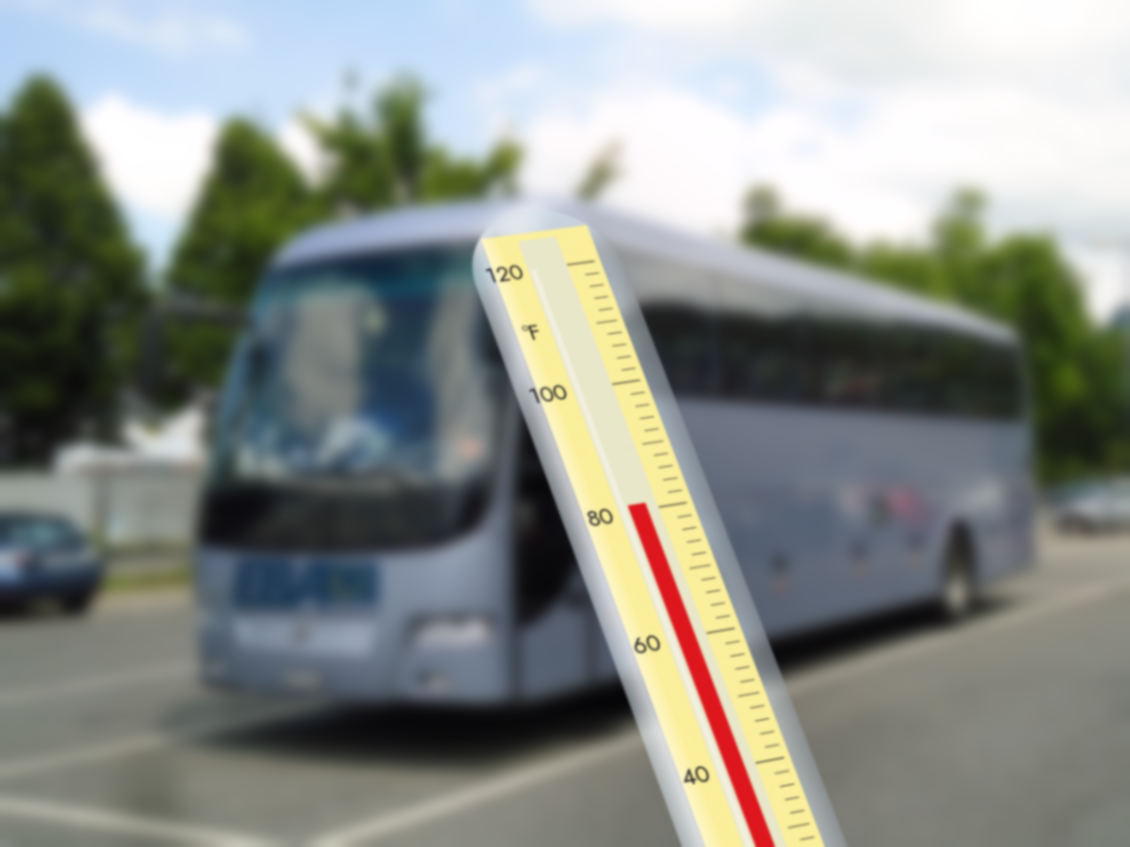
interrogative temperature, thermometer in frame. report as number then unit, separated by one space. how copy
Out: 81 °F
